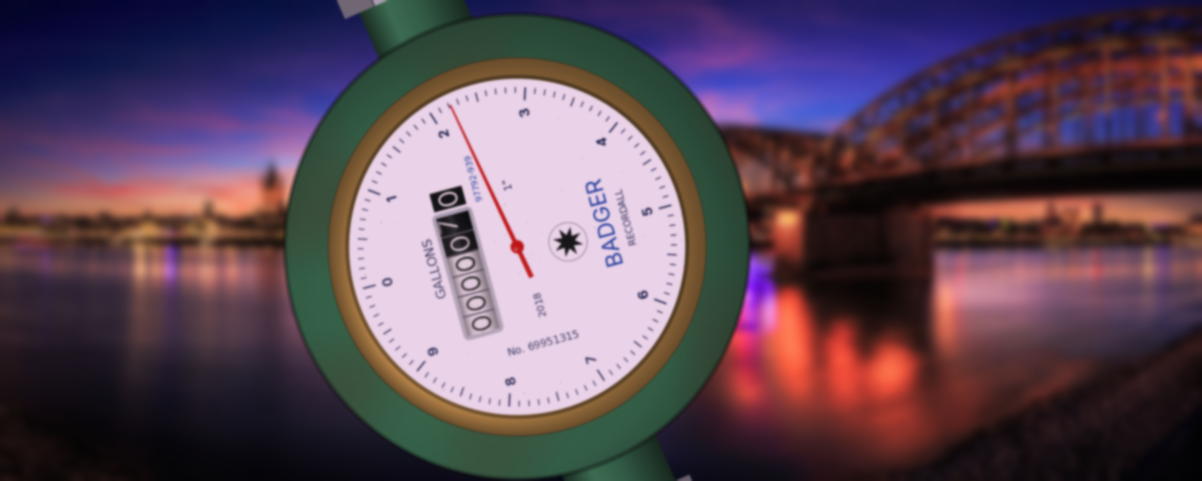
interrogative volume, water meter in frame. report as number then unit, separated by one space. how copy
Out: 72.2 gal
